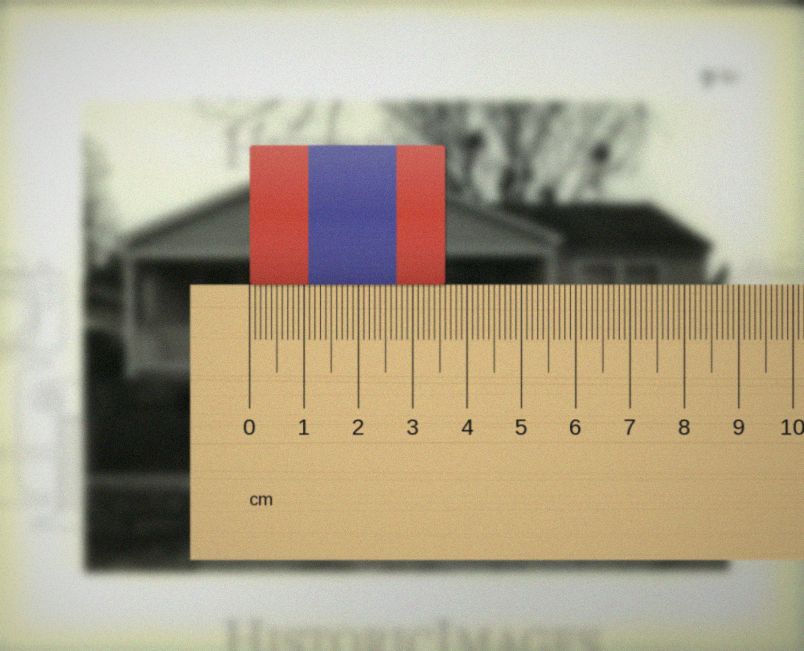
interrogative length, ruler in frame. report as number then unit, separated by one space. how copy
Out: 3.6 cm
